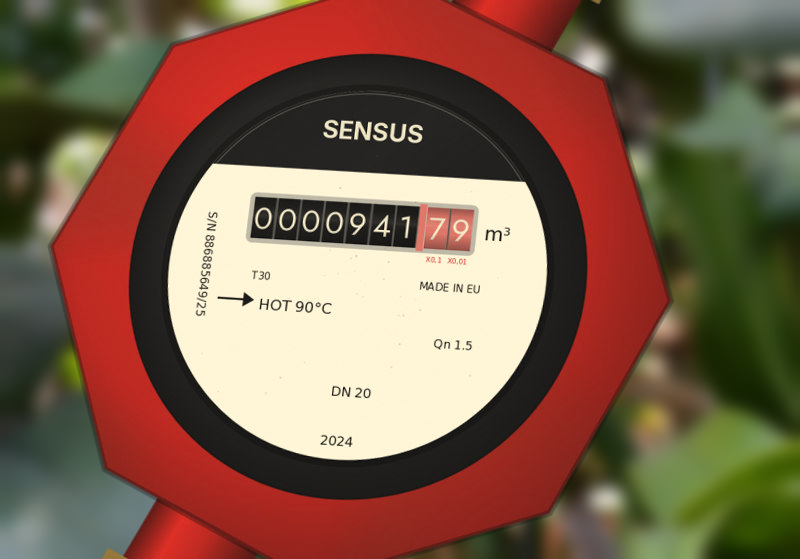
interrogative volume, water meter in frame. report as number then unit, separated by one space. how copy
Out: 941.79 m³
